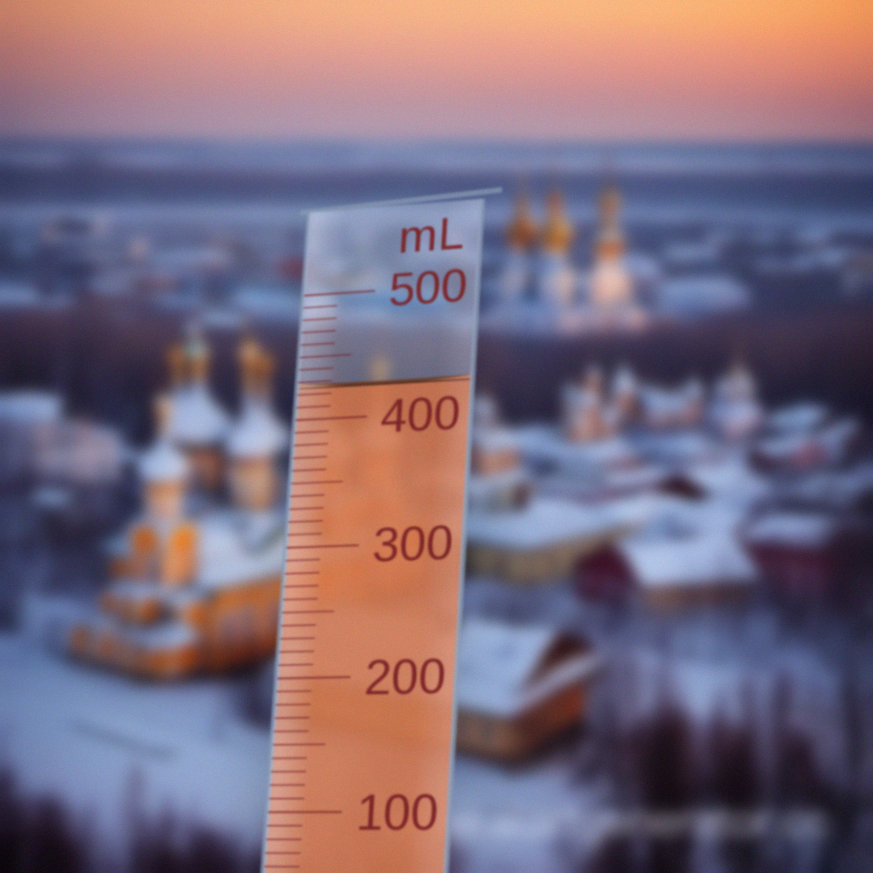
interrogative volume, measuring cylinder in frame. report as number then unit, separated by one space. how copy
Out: 425 mL
